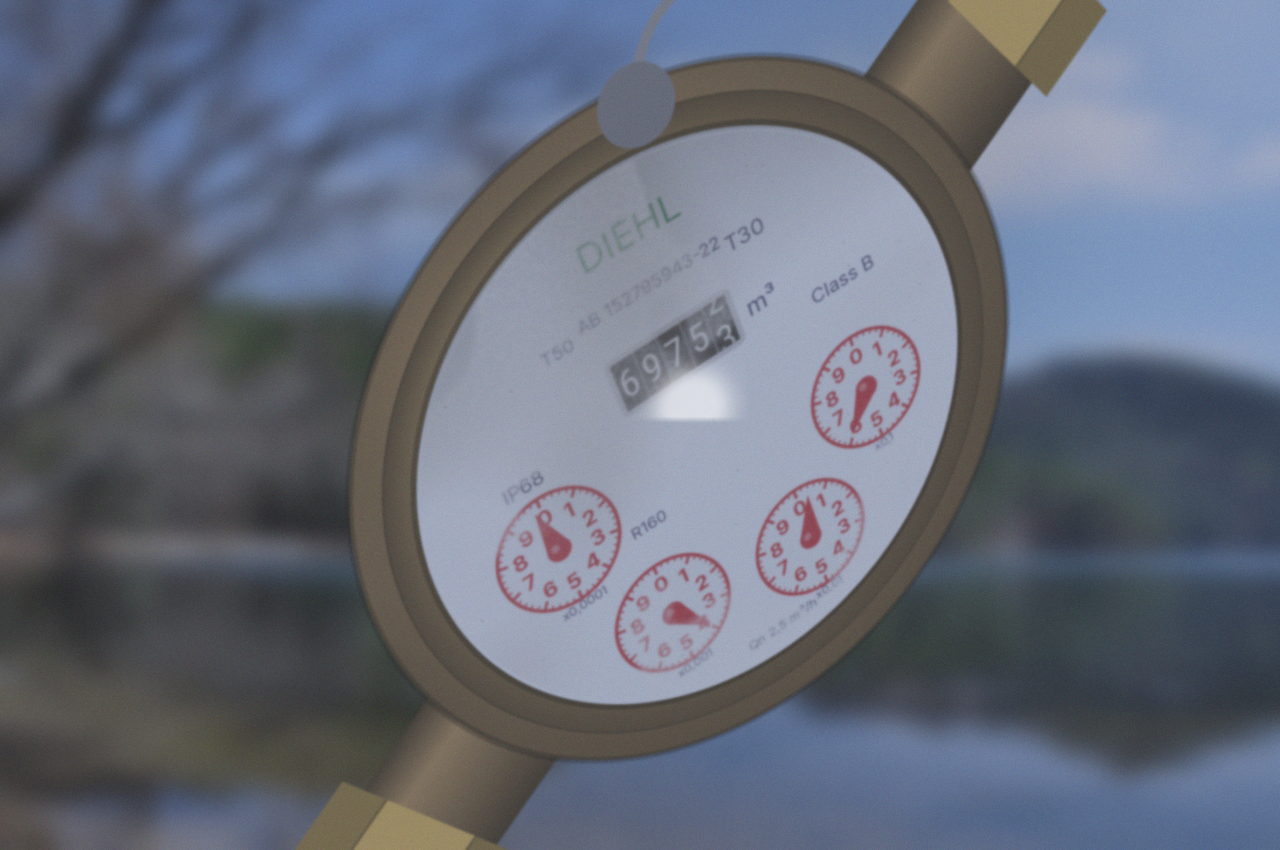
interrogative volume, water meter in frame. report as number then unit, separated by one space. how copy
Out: 69752.6039 m³
